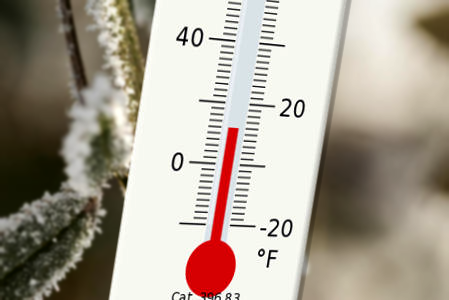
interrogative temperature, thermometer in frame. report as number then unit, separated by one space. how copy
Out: 12 °F
